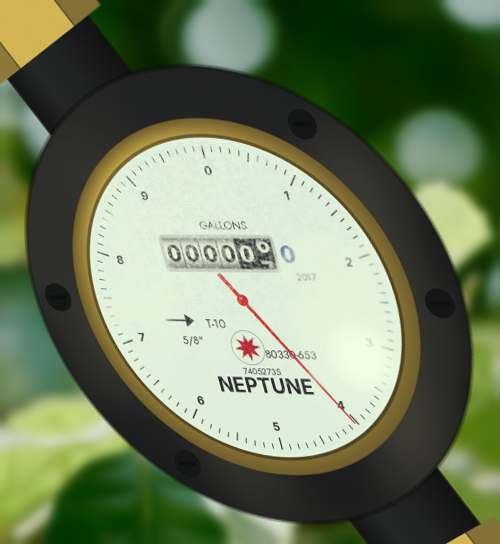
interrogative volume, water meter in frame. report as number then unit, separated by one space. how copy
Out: 64.0 gal
